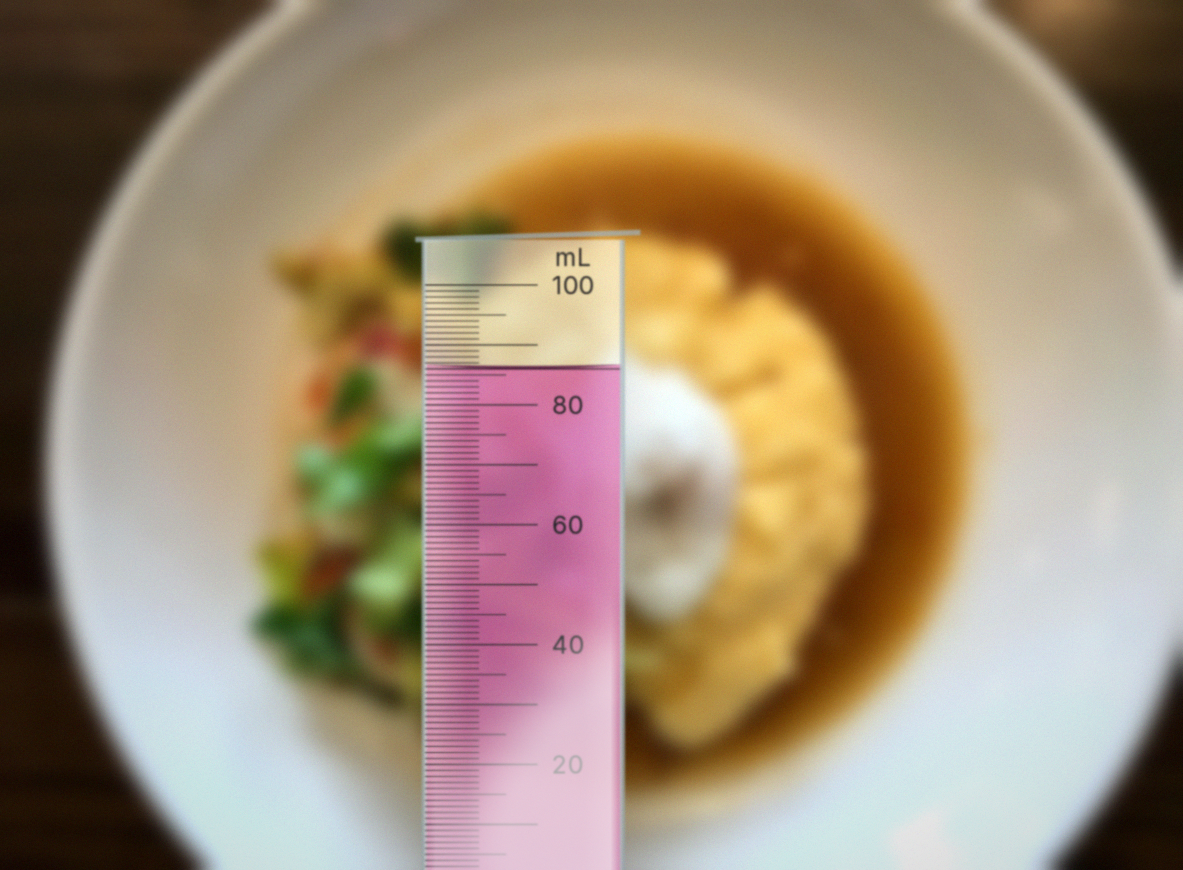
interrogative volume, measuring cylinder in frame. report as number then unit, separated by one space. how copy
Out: 86 mL
